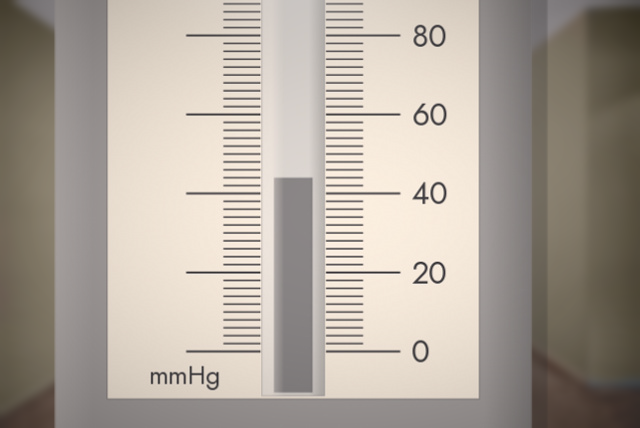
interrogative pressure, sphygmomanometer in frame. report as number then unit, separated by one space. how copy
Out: 44 mmHg
